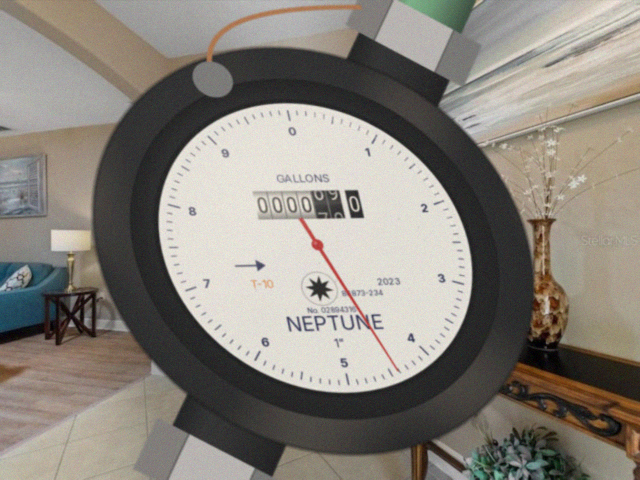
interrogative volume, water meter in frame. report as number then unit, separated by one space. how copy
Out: 694.4 gal
